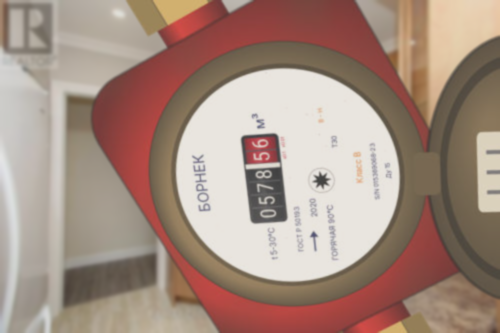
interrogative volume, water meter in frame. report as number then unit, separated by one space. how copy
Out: 578.56 m³
